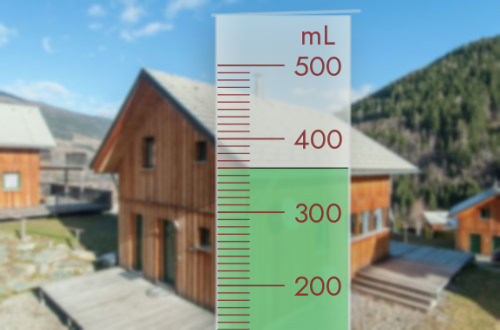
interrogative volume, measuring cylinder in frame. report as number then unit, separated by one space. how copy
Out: 360 mL
